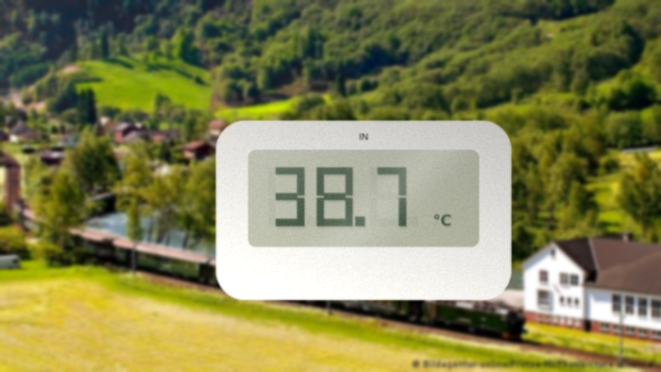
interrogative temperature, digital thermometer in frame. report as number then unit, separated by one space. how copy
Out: 38.7 °C
